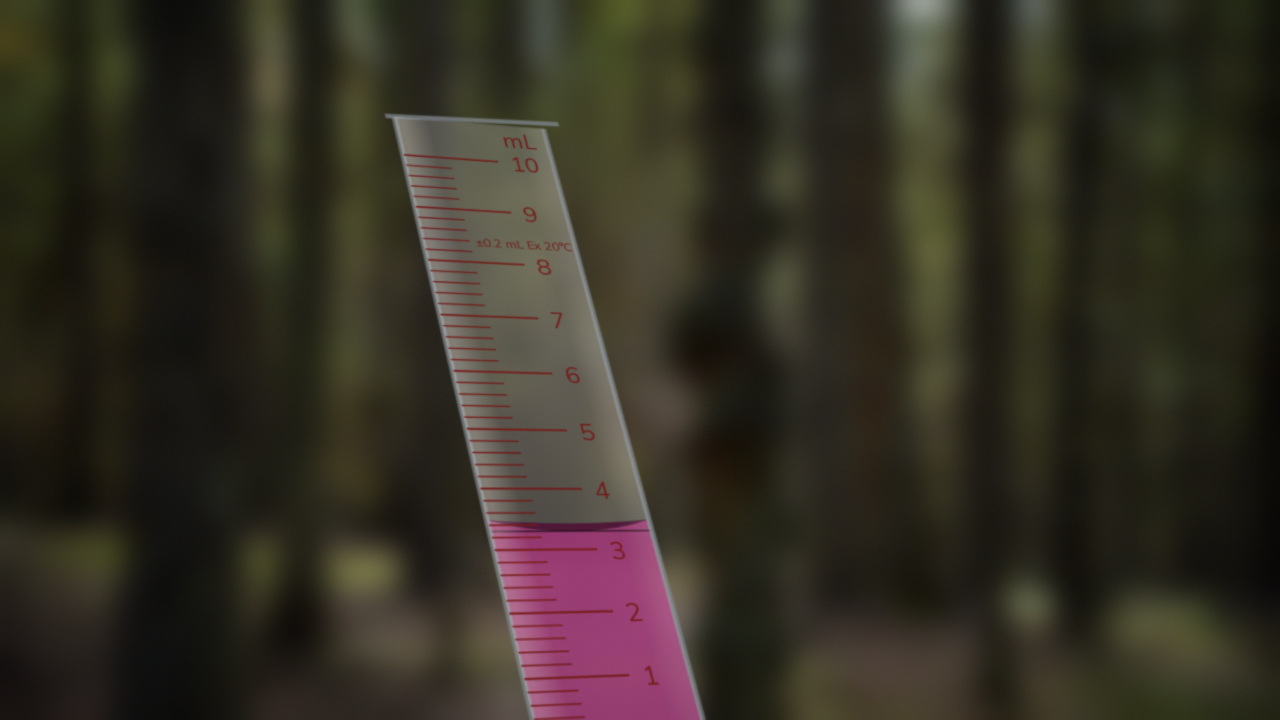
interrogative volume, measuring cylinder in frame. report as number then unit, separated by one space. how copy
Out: 3.3 mL
